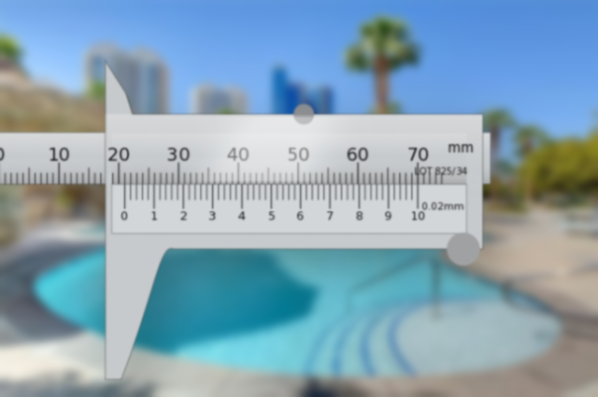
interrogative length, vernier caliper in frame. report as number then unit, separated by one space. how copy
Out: 21.0 mm
